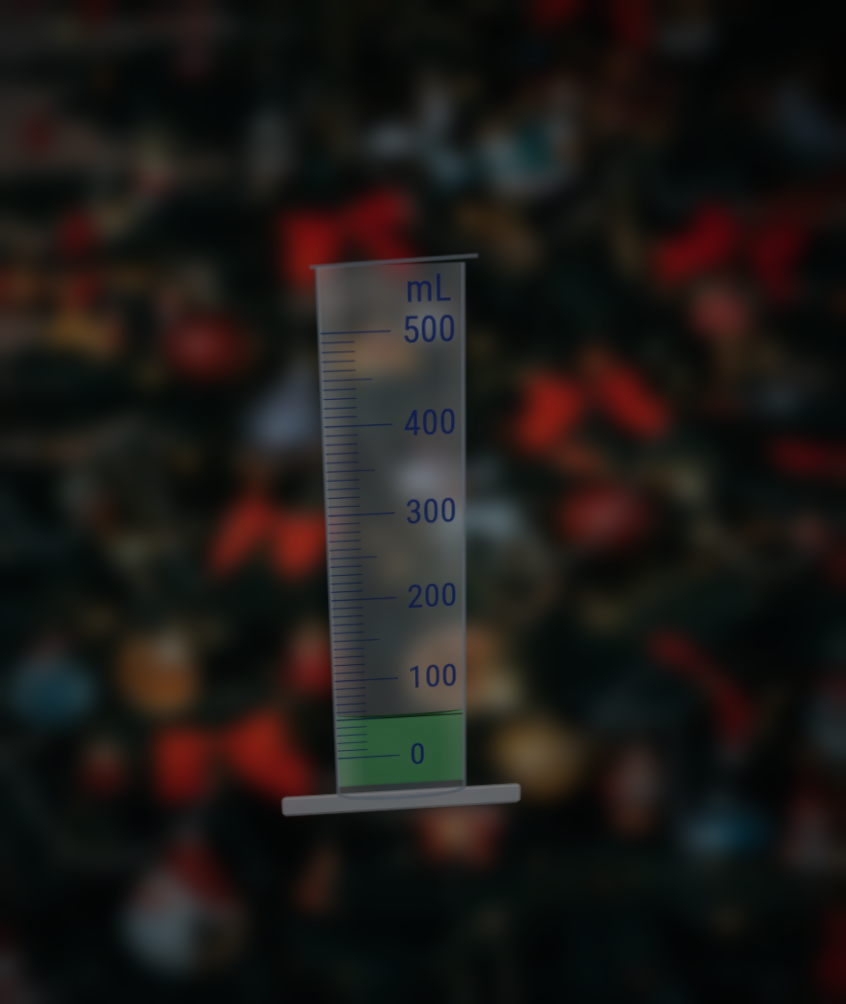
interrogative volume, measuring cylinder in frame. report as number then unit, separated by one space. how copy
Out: 50 mL
